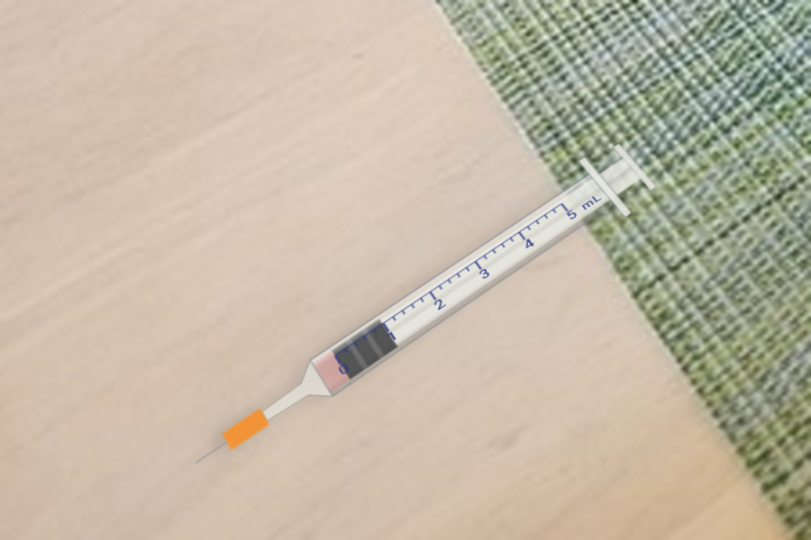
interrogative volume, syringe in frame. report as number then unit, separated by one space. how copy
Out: 0 mL
